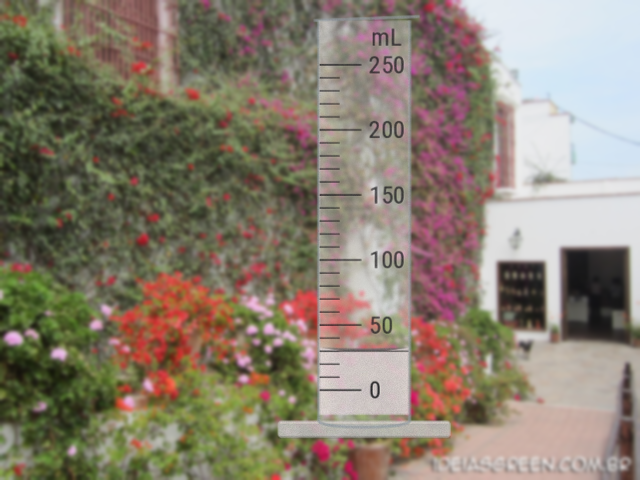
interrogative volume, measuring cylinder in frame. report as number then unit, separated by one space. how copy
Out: 30 mL
